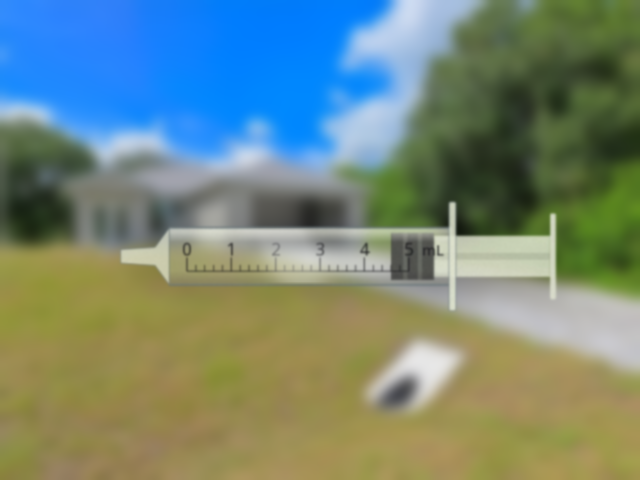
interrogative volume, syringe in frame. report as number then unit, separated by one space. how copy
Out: 4.6 mL
